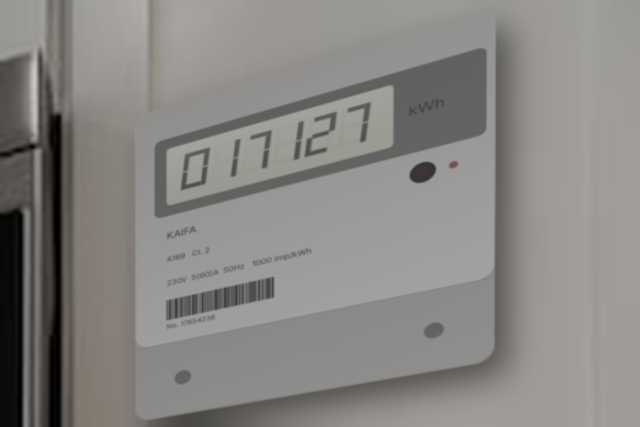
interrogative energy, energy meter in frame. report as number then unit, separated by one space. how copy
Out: 17127 kWh
